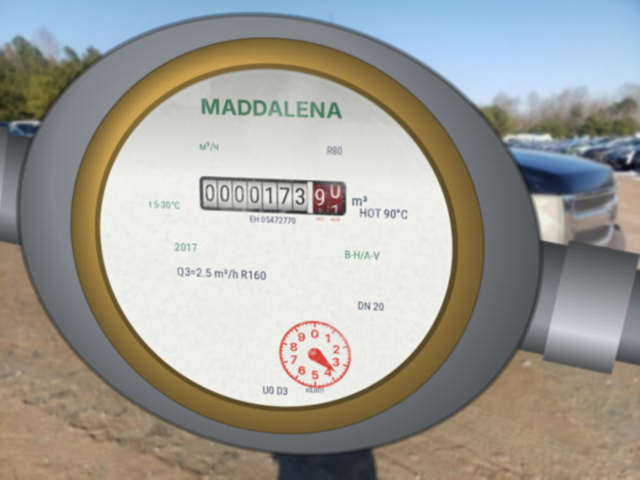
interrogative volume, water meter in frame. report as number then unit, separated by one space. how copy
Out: 173.903 m³
